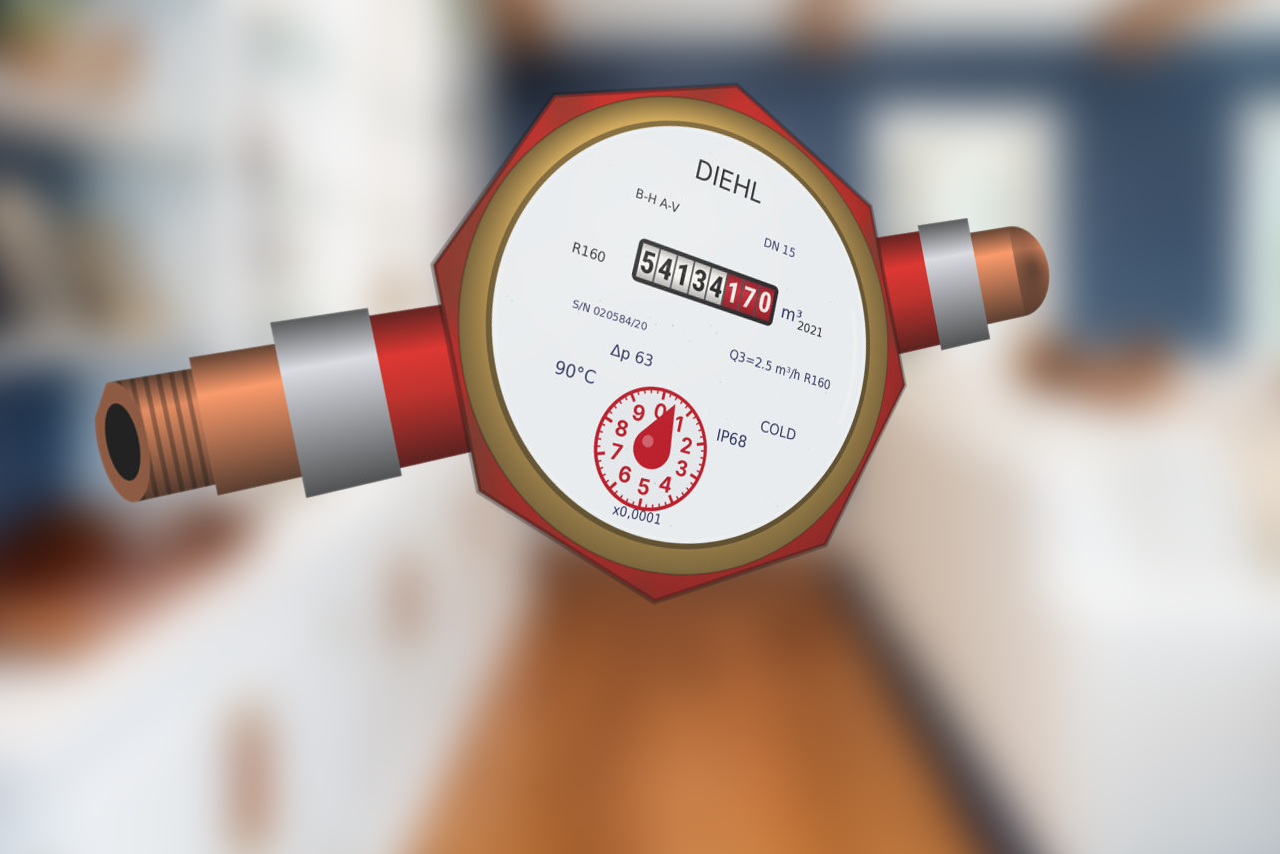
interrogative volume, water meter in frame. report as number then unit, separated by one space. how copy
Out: 54134.1700 m³
